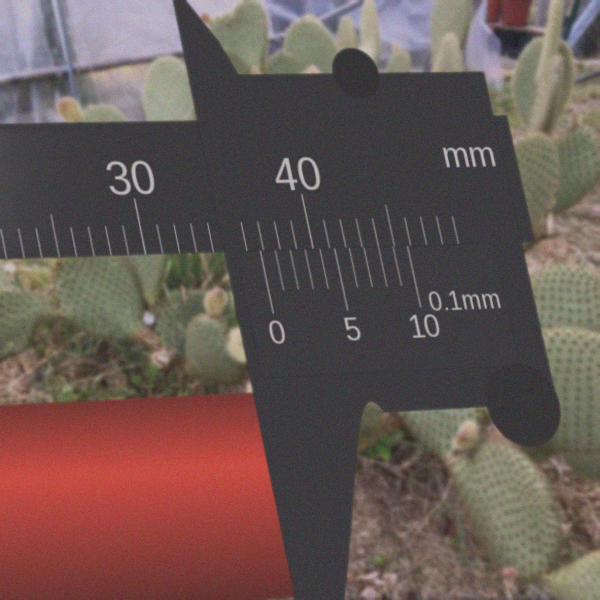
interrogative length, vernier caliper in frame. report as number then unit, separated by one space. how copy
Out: 36.8 mm
